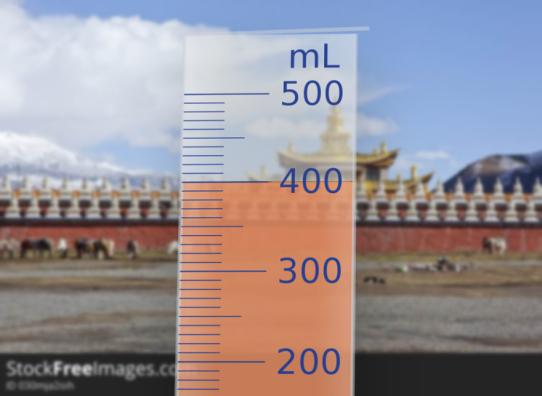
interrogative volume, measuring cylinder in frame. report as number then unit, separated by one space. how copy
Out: 400 mL
